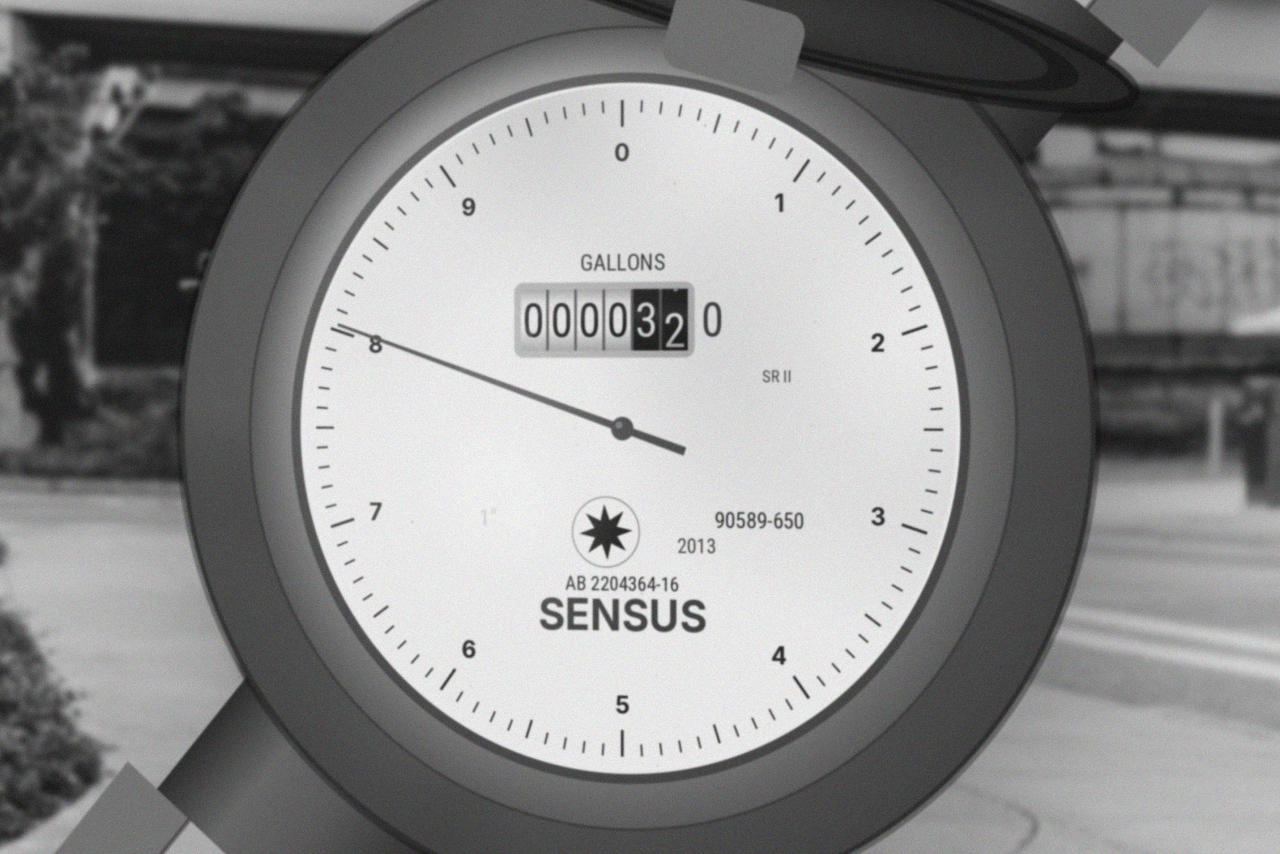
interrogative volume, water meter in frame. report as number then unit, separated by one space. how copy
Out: 318.0 gal
